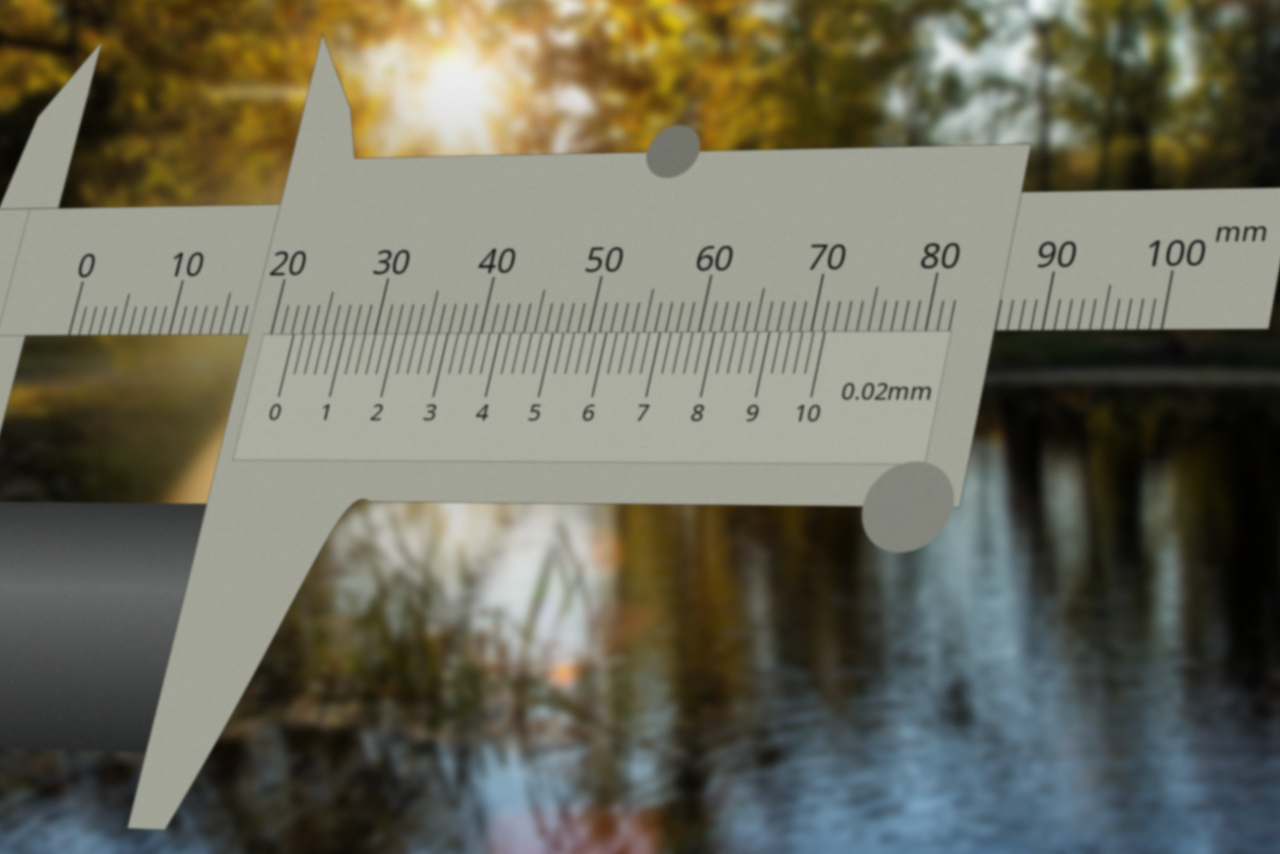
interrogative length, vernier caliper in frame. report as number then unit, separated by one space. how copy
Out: 22.2 mm
